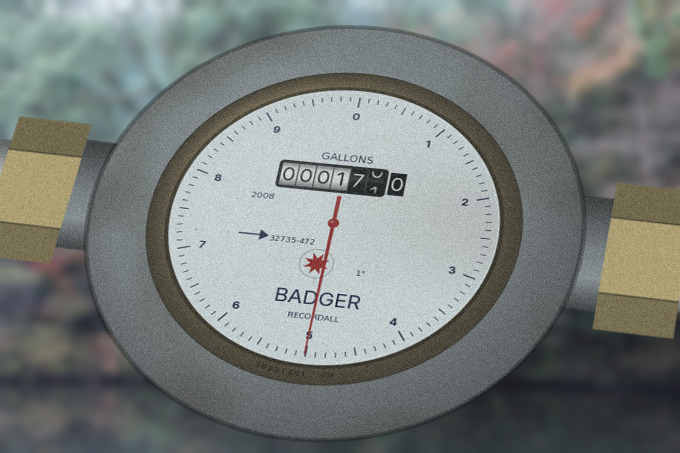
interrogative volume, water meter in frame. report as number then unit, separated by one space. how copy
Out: 1705.0 gal
